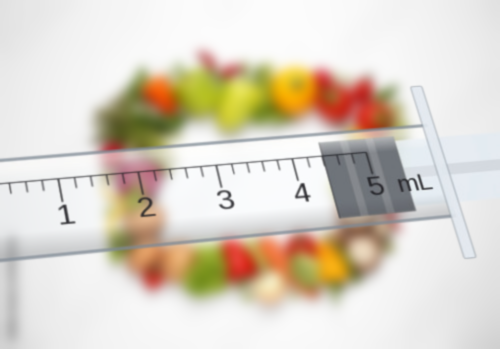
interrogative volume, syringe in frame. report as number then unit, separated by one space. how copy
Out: 4.4 mL
